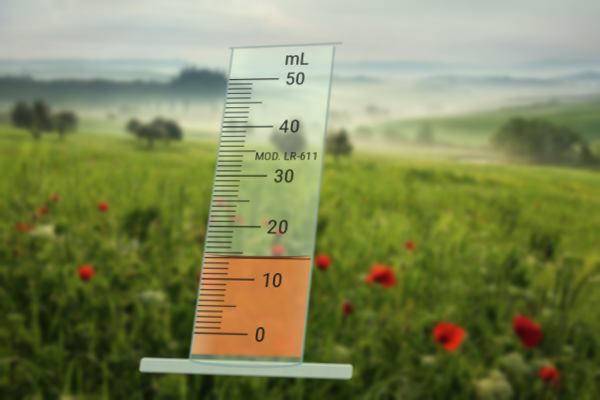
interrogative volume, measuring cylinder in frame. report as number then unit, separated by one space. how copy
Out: 14 mL
